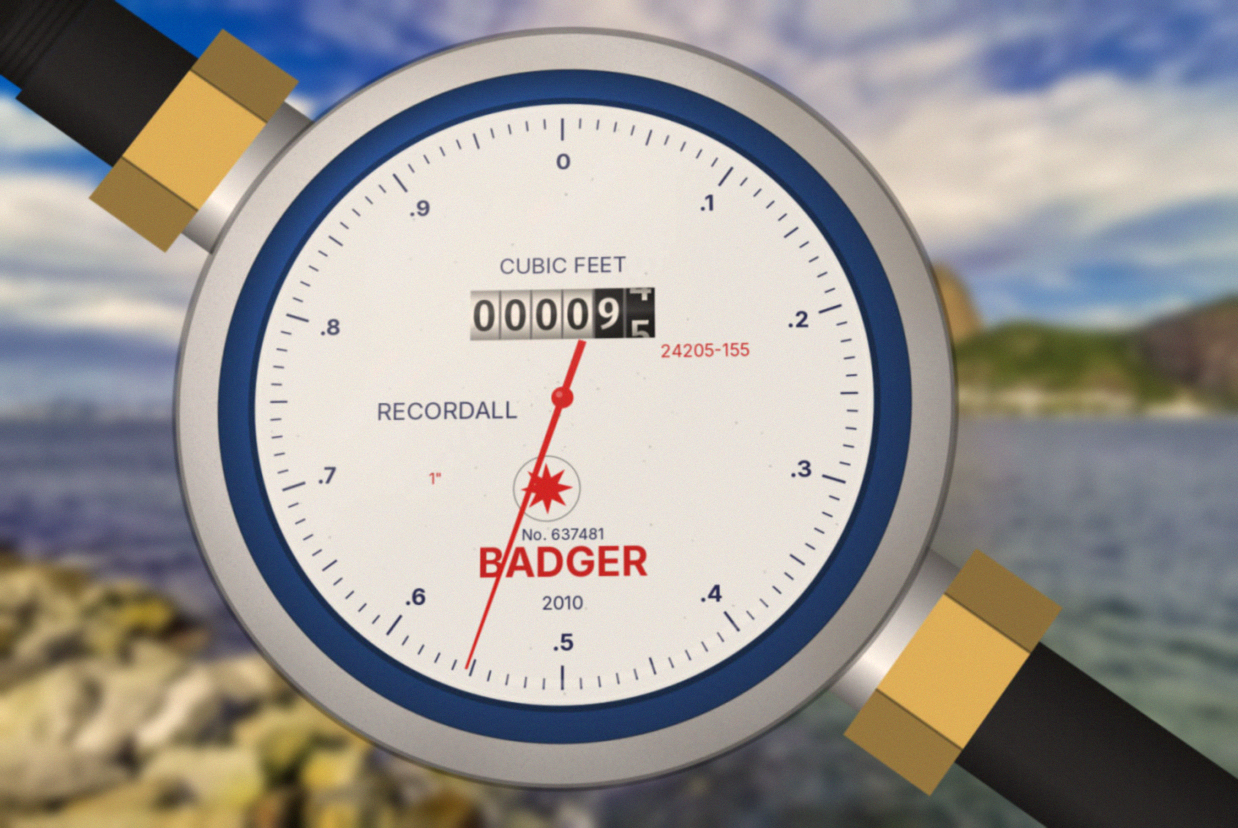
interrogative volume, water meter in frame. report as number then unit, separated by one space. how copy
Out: 94.55 ft³
